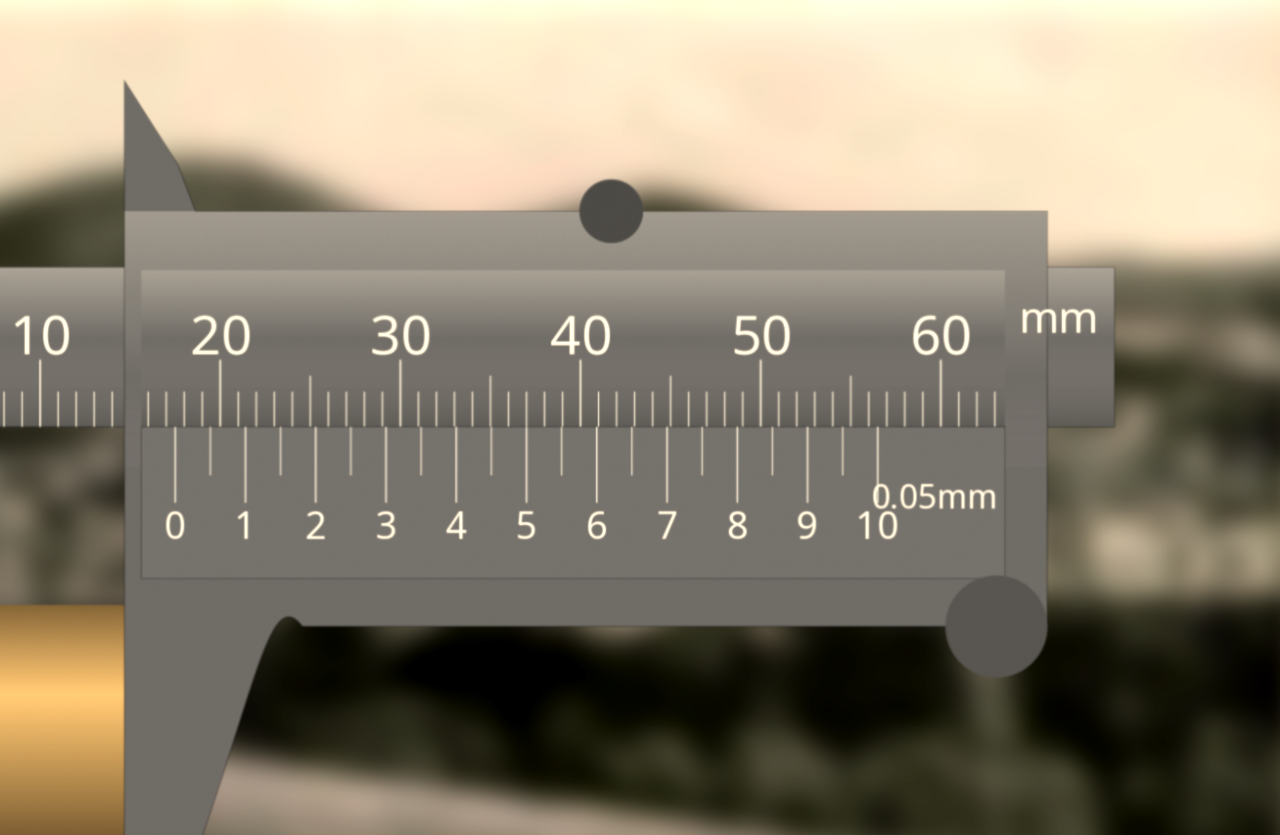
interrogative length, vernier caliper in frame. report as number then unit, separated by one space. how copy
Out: 17.5 mm
